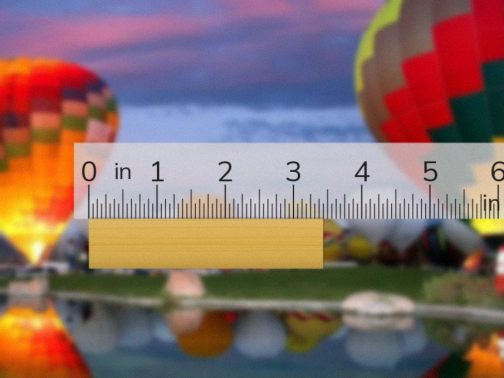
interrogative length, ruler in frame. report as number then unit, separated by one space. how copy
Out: 3.4375 in
